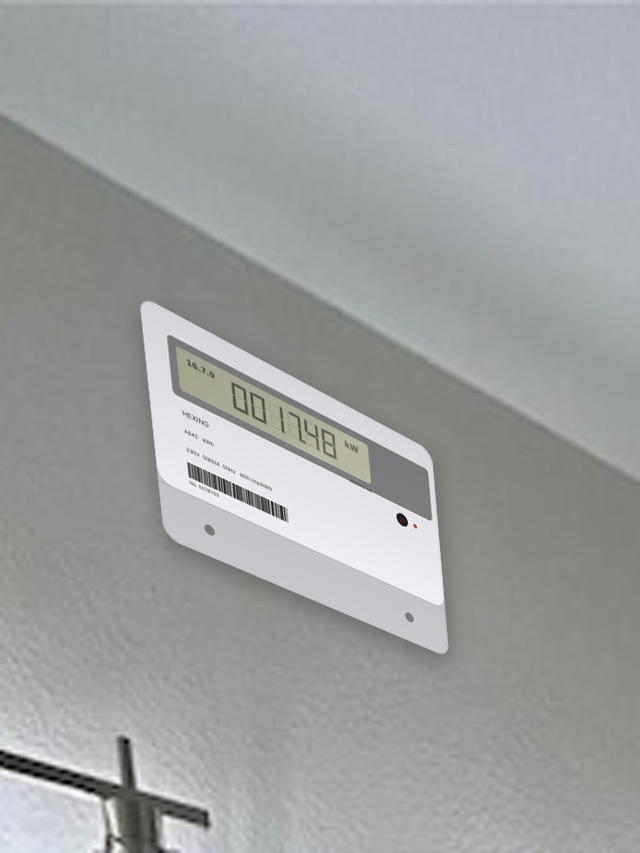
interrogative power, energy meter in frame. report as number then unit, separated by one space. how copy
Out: 17.48 kW
